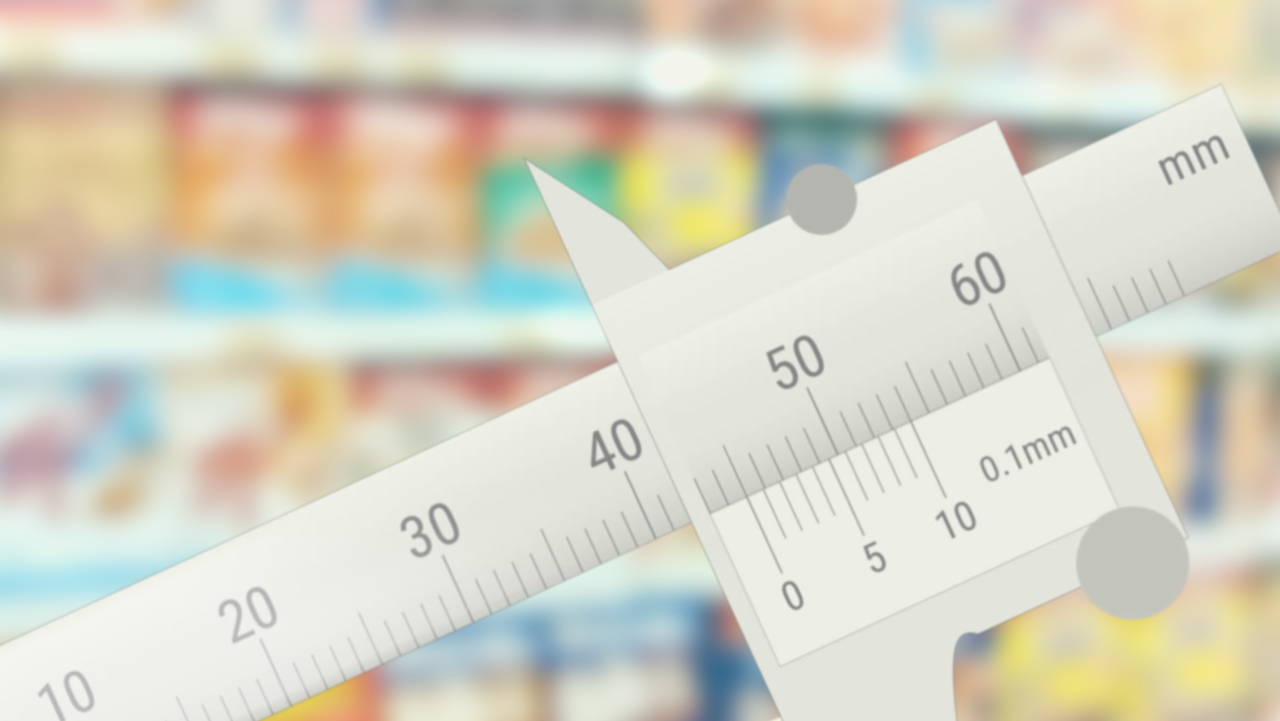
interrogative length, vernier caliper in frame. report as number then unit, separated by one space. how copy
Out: 45.0 mm
